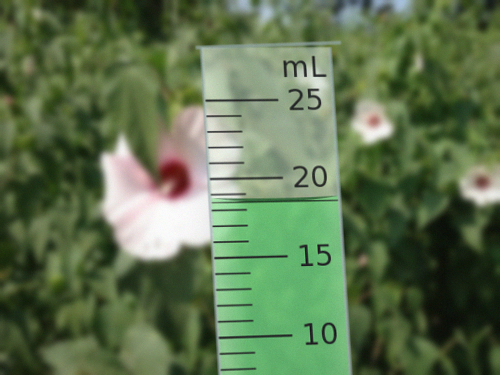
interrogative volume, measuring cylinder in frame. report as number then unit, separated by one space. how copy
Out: 18.5 mL
